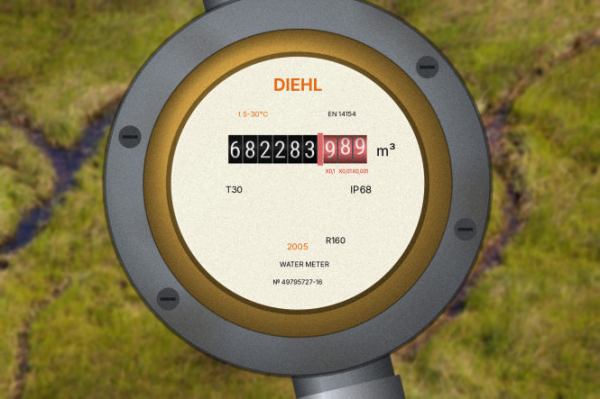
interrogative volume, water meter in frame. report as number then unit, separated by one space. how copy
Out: 682283.989 m³
